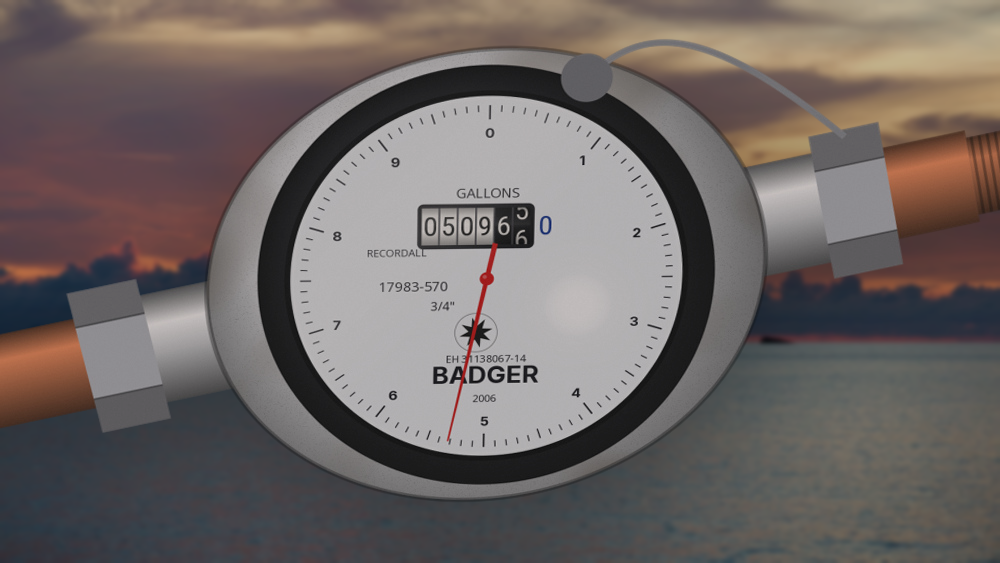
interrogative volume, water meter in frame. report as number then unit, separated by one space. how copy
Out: 509655.3 gal
